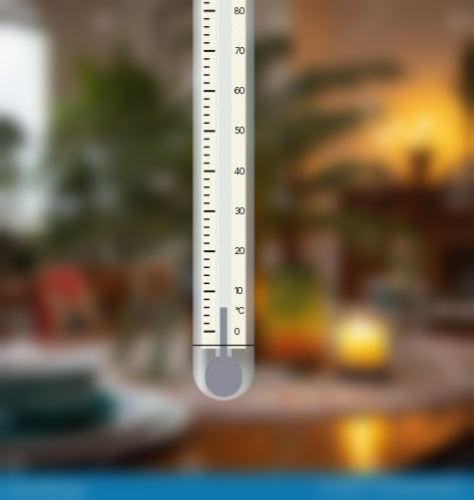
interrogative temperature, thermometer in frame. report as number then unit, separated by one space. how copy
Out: 6 °C
